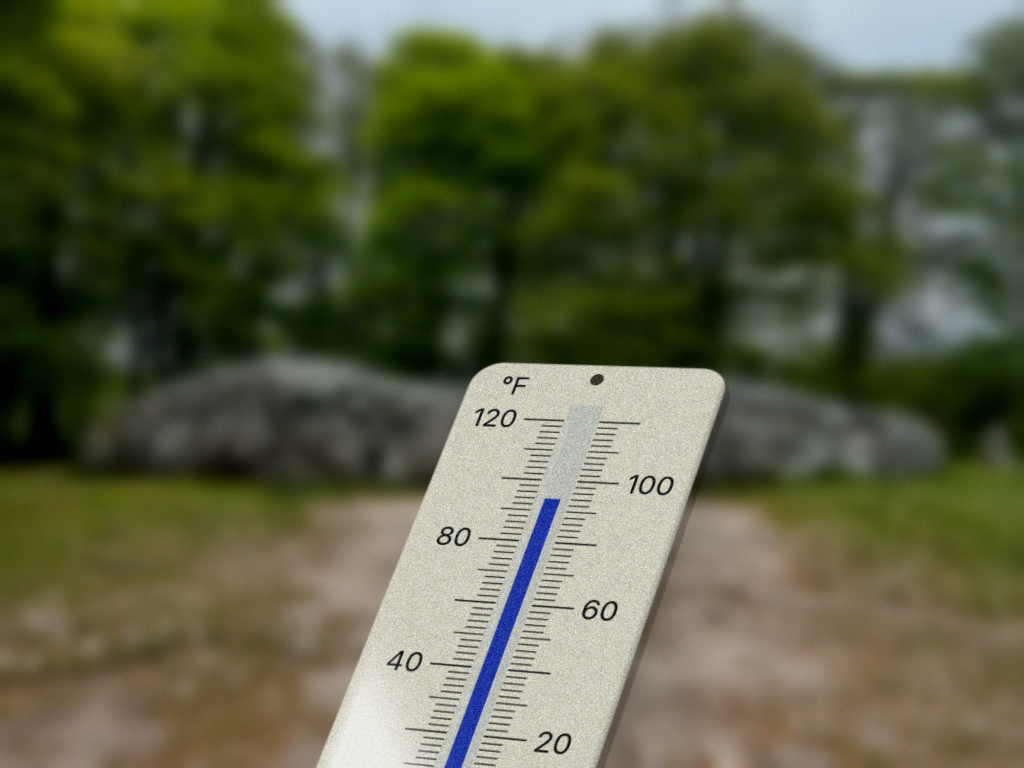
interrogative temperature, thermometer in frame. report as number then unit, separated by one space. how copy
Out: 94 °F
